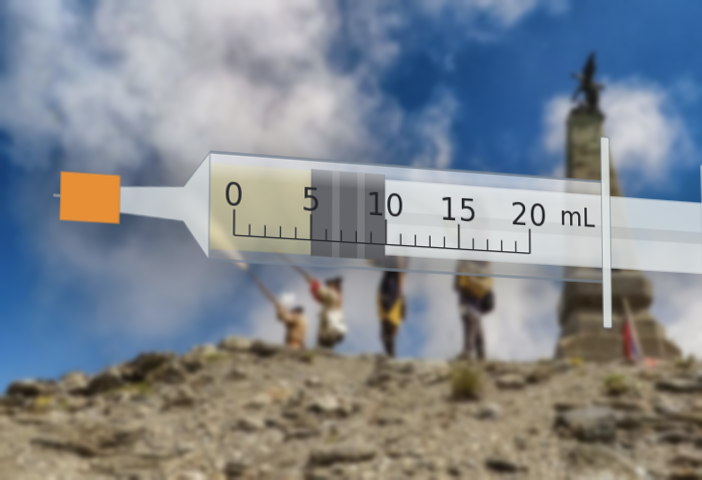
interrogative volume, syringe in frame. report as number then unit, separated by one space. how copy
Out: 5 mL
